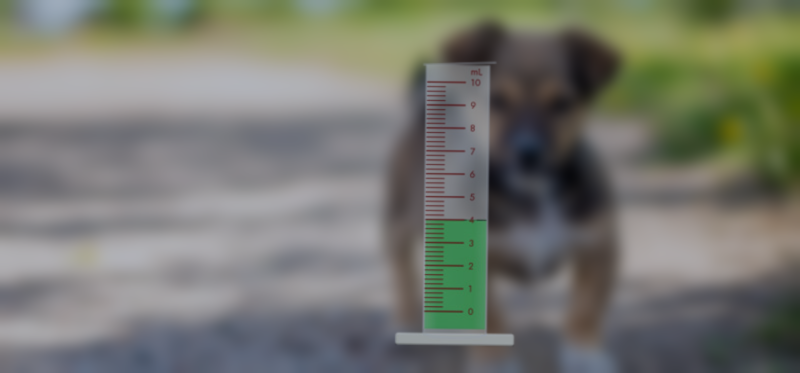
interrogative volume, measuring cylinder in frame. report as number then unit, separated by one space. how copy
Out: 4 mL
